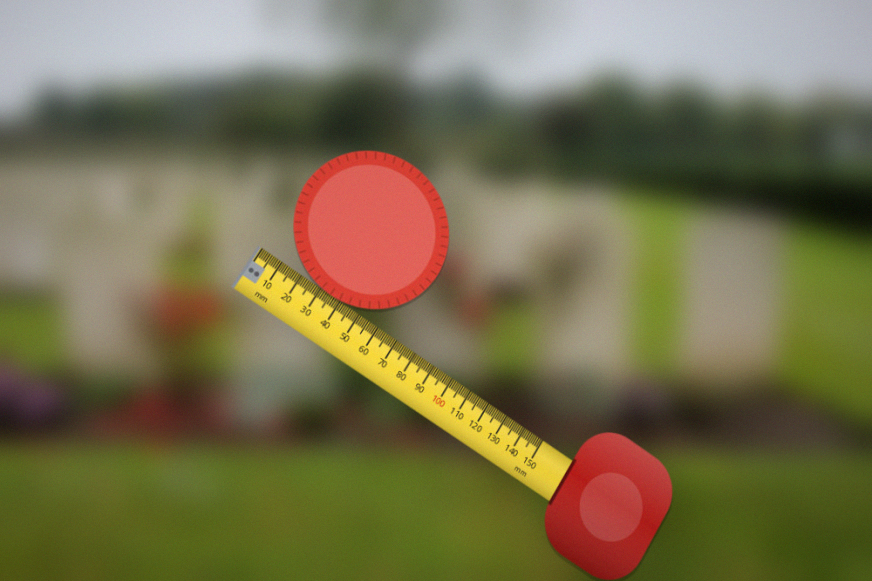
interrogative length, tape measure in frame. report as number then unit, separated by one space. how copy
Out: 70 mm
